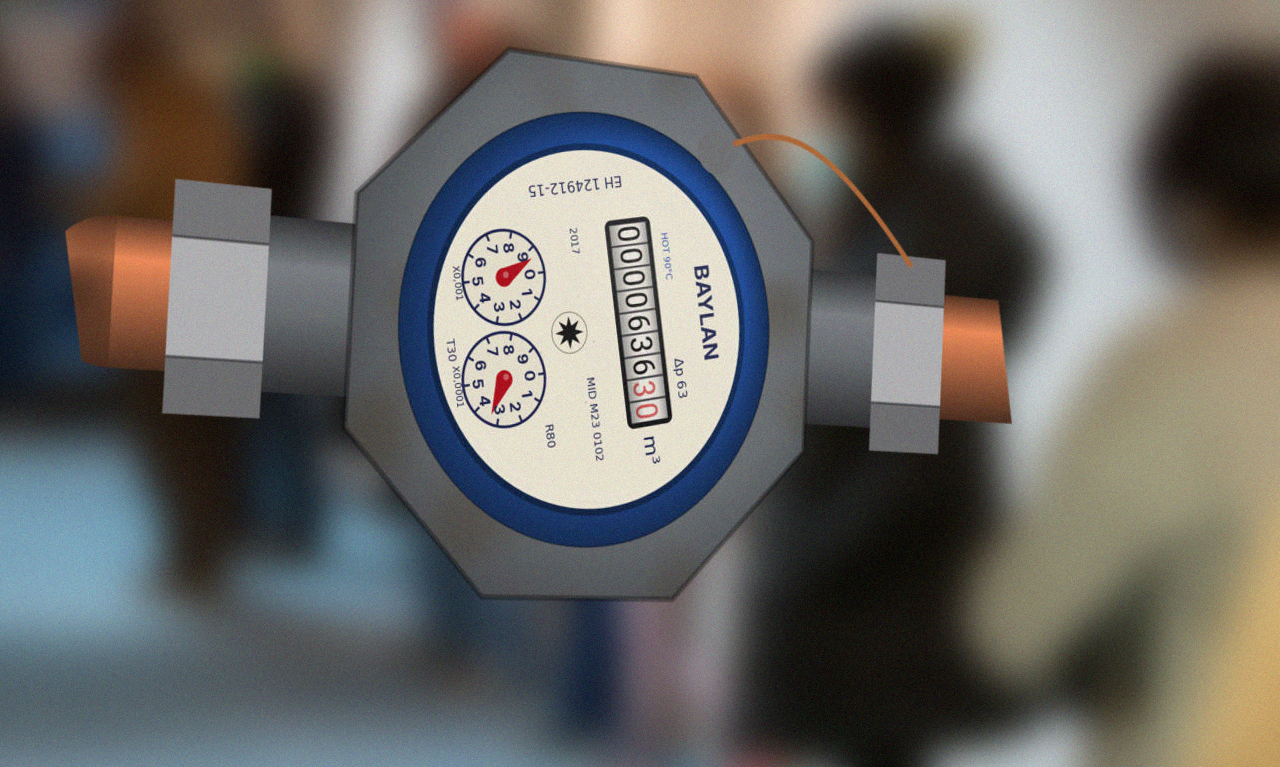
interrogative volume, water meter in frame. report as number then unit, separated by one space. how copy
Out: 636.2993 m³
